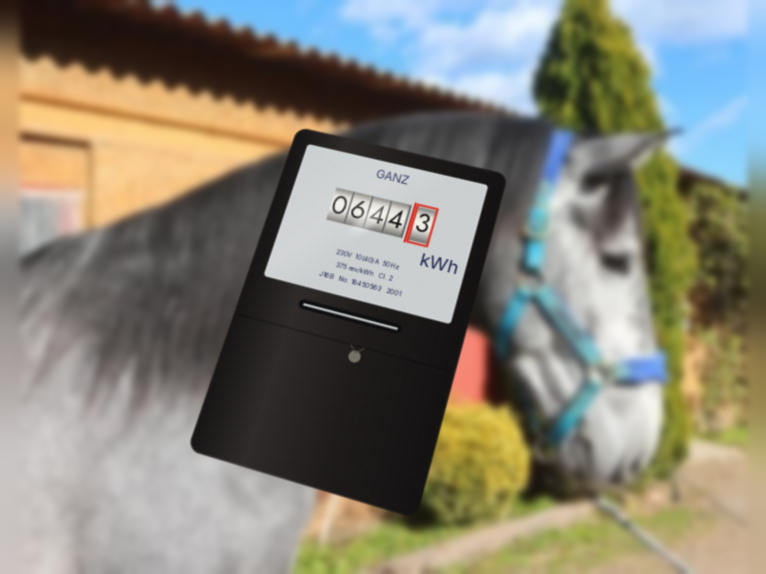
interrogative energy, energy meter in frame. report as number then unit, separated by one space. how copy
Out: 644.3 kWh
